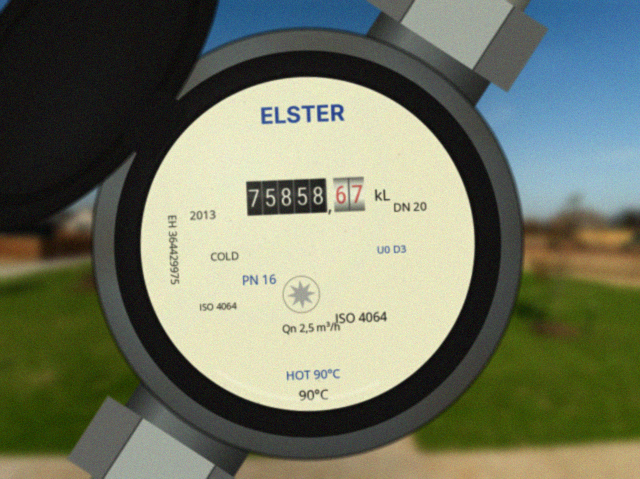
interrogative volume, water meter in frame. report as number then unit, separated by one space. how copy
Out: 75858.67 kL
